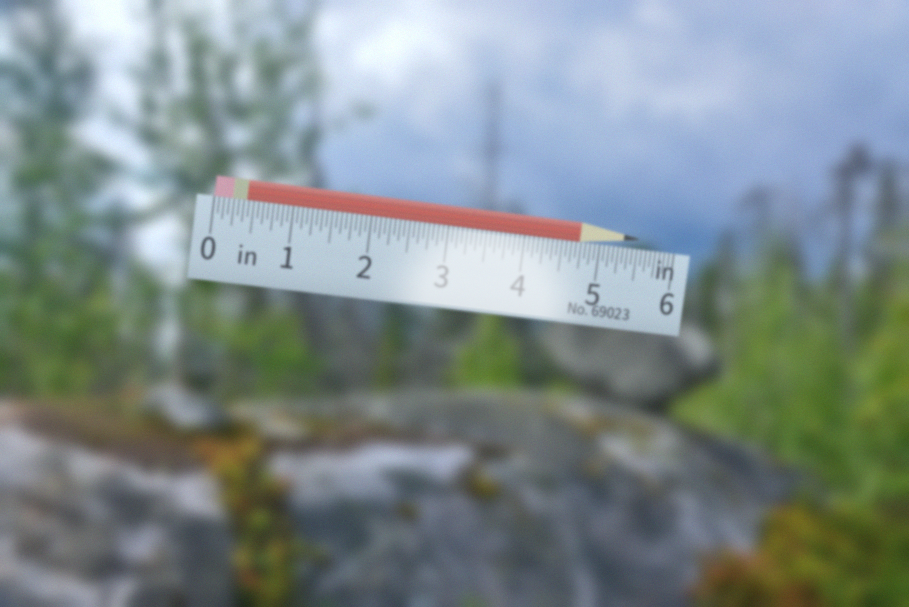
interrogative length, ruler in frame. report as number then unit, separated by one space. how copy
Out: 5.5 in
